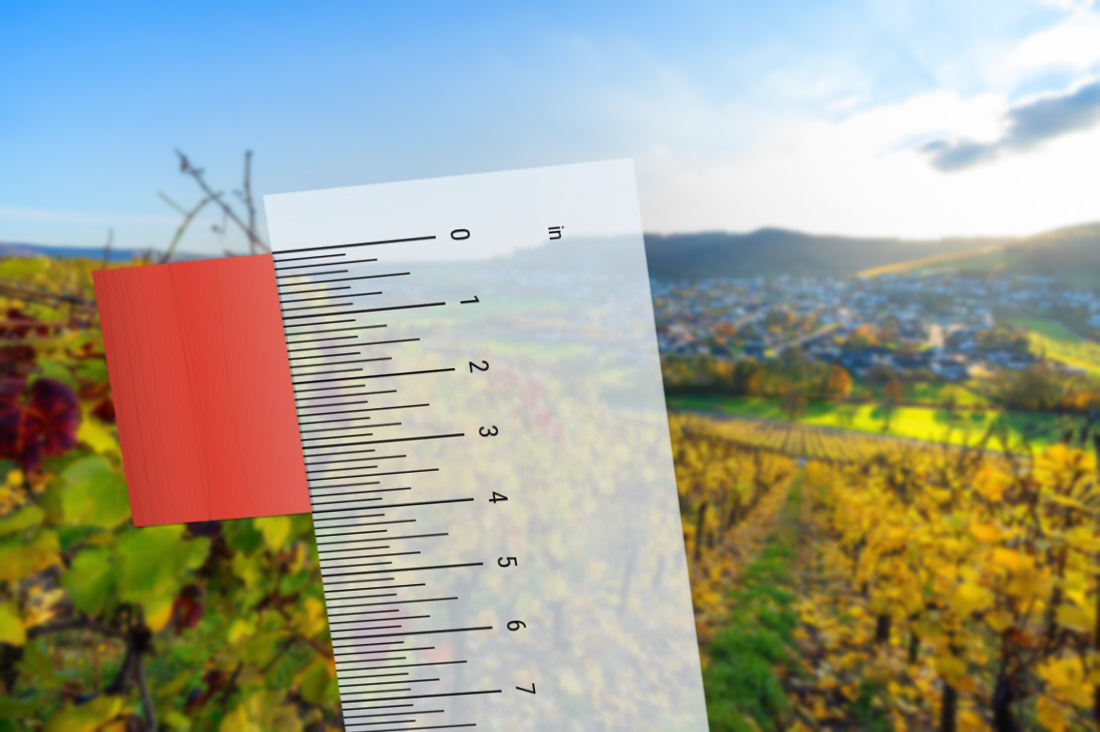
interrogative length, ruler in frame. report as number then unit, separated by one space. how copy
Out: 4 in
